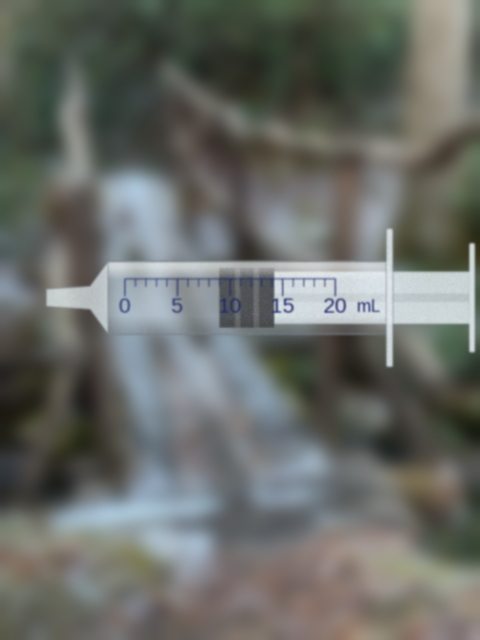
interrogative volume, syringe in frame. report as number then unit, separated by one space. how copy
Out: 9 mL
